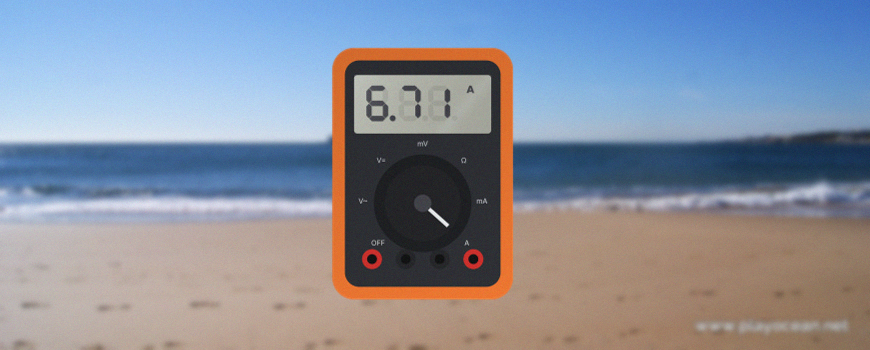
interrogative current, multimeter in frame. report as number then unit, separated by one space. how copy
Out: 6.71 A
